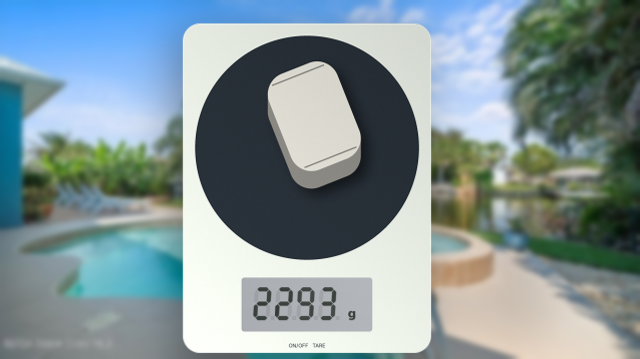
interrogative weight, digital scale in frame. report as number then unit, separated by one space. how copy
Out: 2293 g
